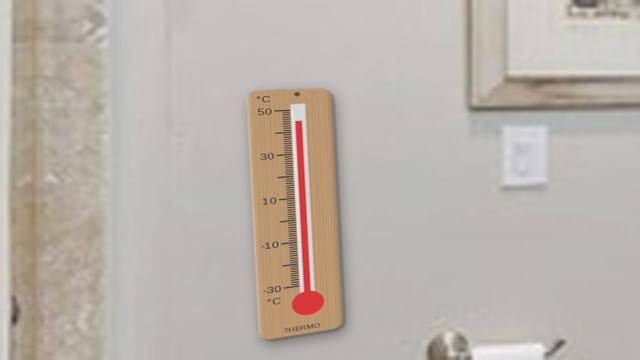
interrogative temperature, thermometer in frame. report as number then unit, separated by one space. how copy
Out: 45 °C
